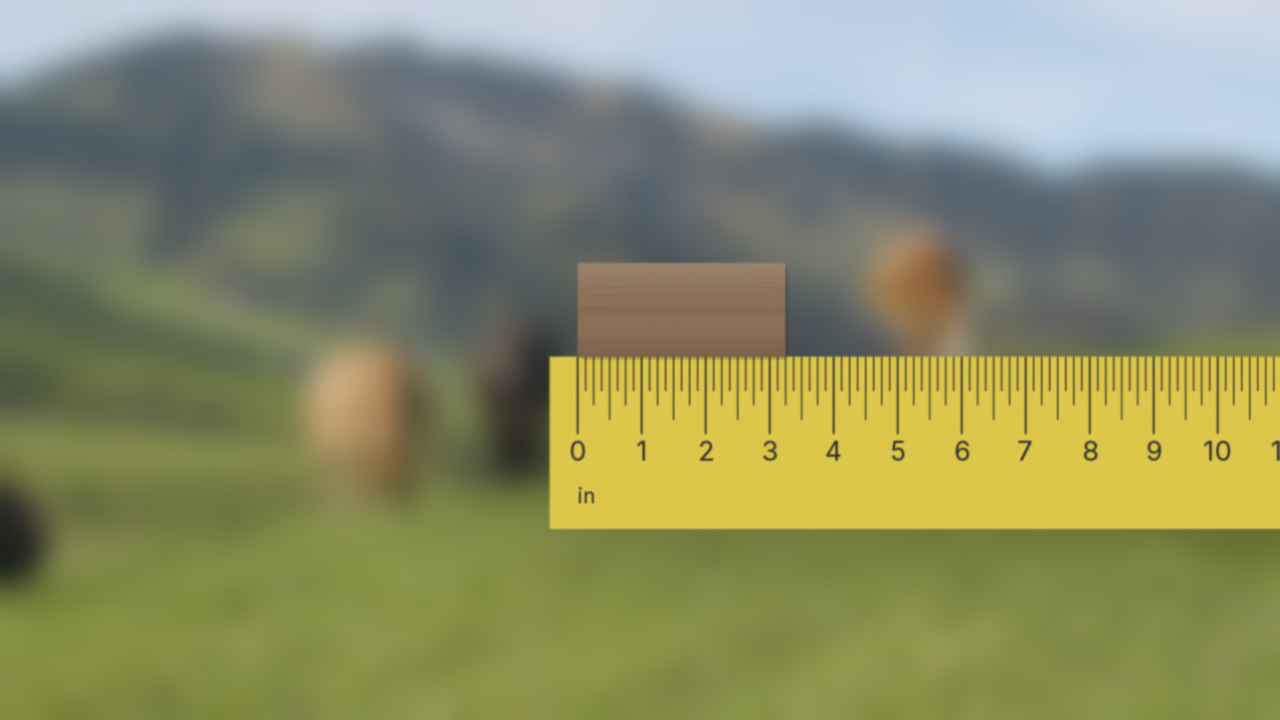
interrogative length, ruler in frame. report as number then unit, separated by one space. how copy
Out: 3.25 in
